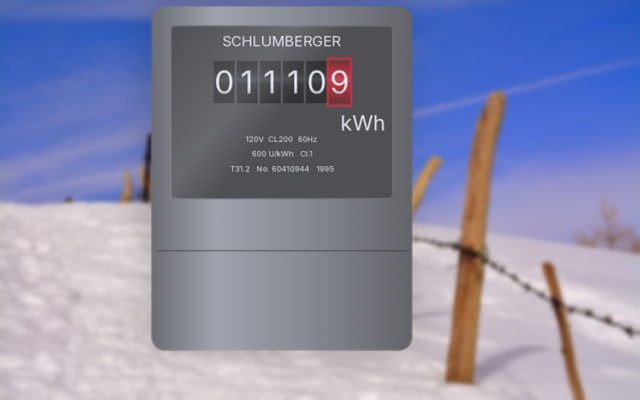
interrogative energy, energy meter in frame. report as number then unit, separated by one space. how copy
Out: 1110.9 kWh
